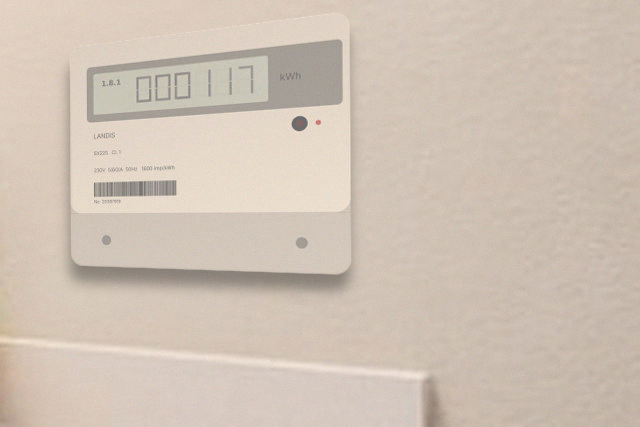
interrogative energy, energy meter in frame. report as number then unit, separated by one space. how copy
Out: 117 kWh
